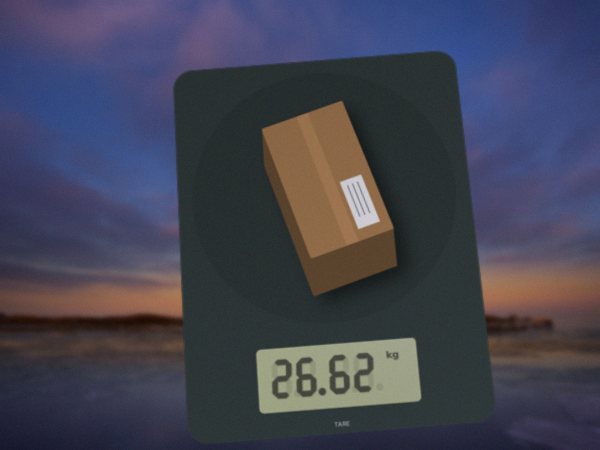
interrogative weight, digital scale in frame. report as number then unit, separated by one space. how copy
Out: 26.62 kg
